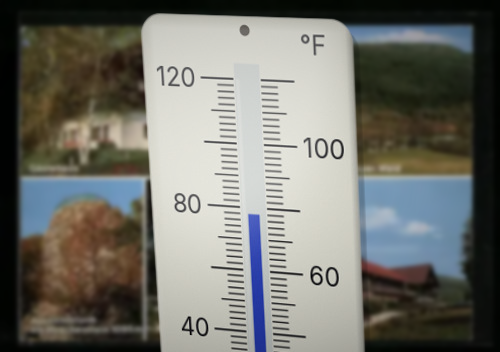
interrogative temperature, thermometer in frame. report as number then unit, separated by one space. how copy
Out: 78 °F
